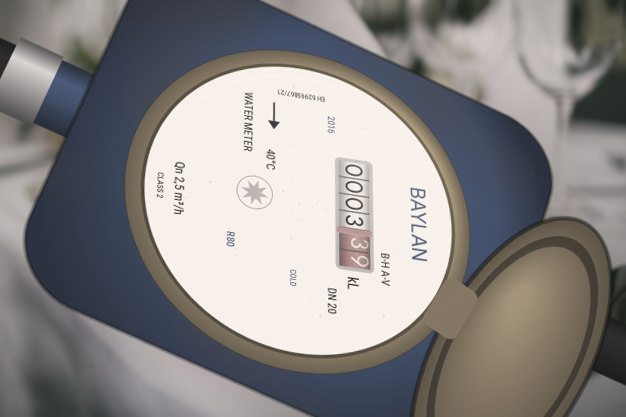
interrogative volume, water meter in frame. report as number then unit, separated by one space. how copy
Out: 3.39 kL
